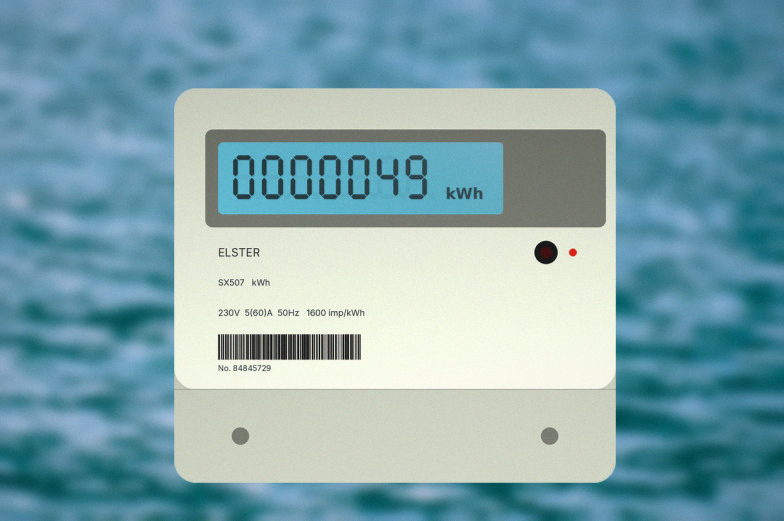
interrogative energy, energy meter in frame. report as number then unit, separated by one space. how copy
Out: 49 kWh
